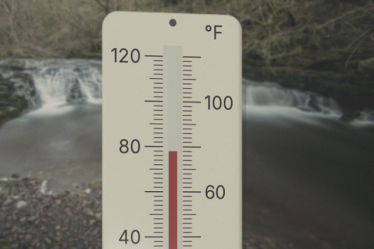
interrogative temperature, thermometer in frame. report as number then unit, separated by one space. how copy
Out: 78 °F
